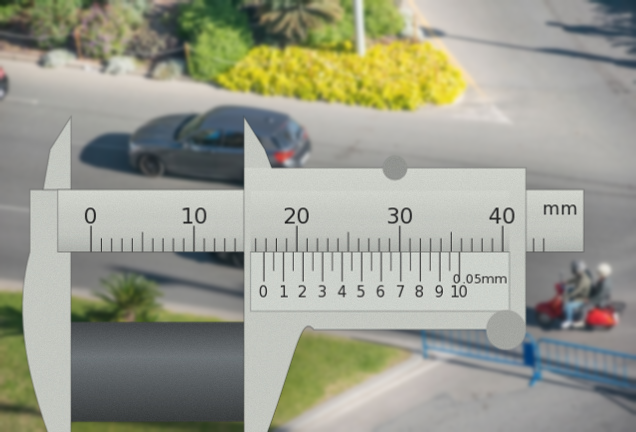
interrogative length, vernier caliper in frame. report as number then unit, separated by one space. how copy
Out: 16.8 mm
